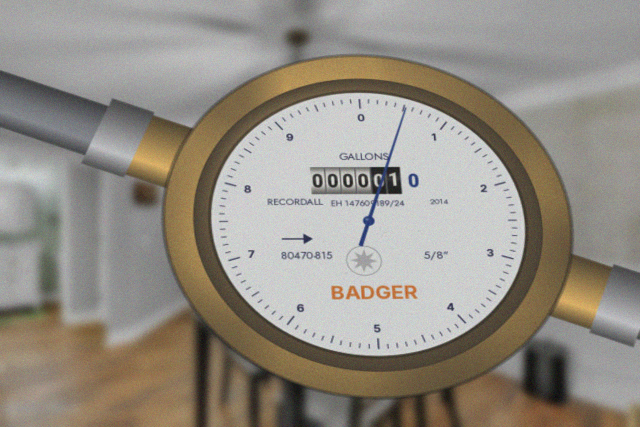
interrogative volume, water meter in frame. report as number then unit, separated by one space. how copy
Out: 10.5 gal
